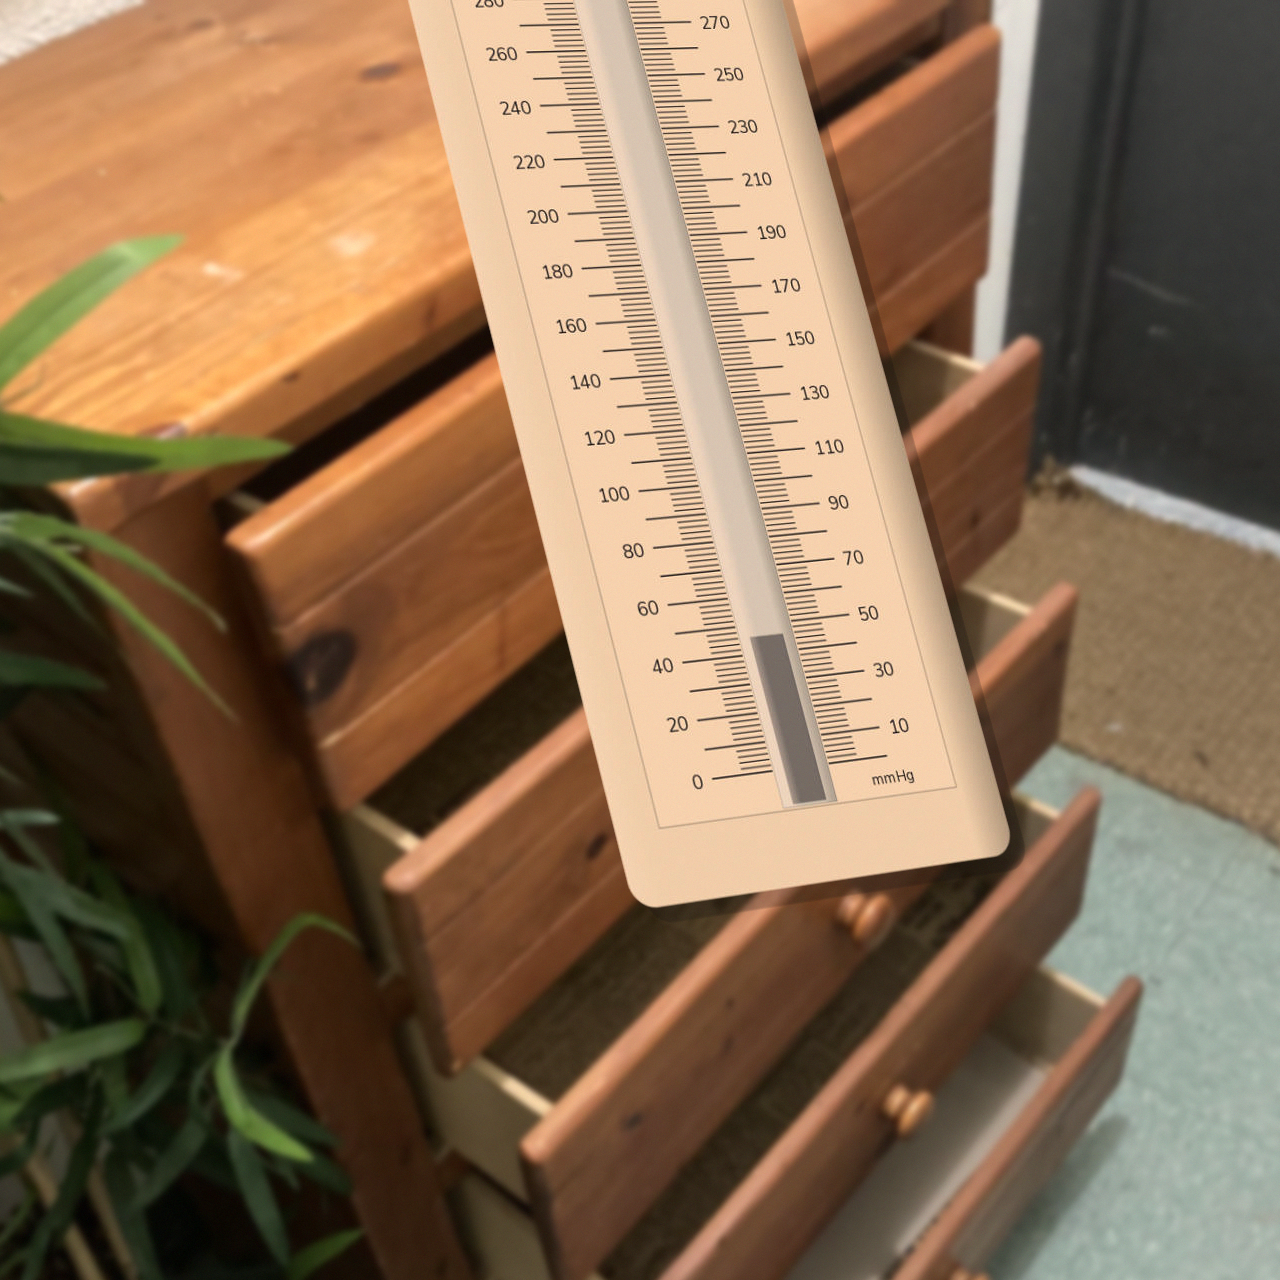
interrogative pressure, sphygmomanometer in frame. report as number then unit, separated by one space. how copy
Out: 46 mmHg
